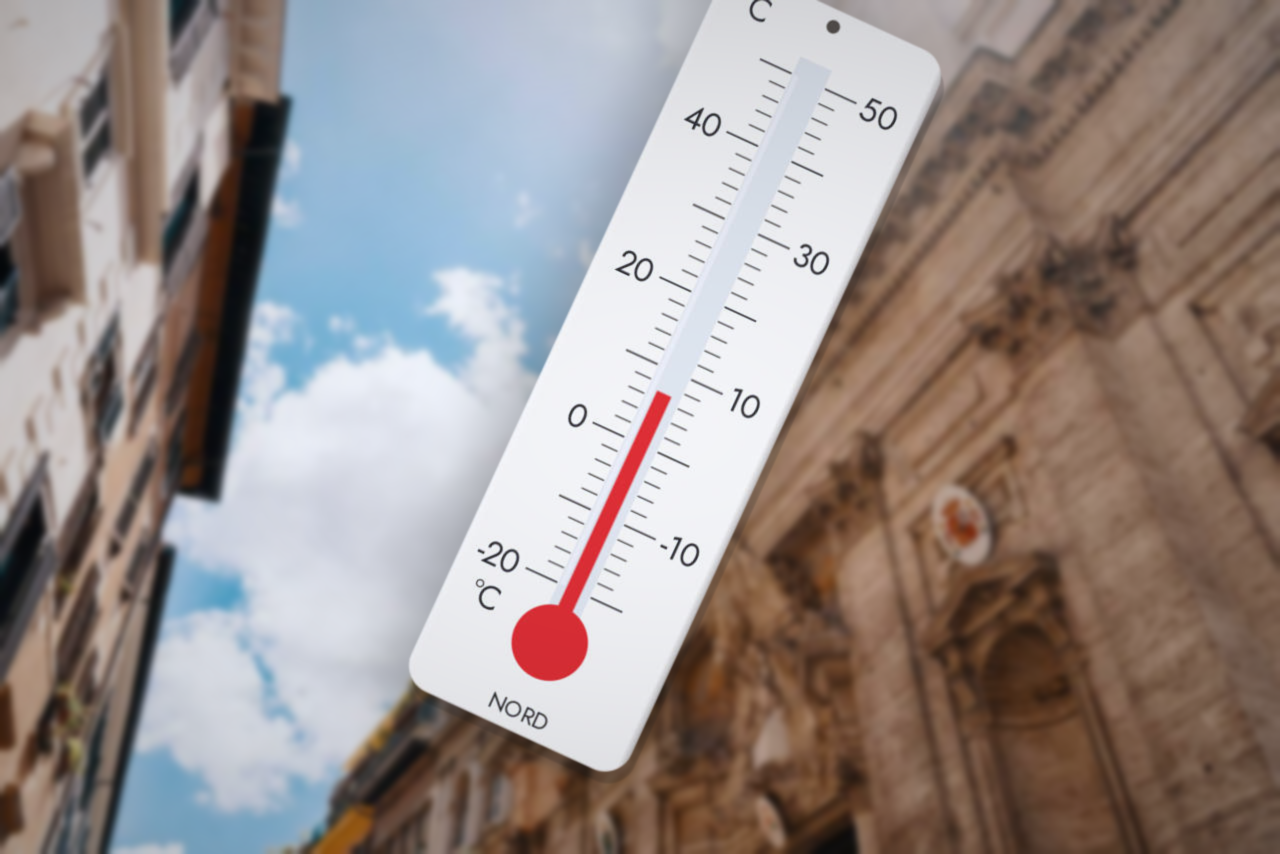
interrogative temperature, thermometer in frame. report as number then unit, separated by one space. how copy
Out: 7 °C
